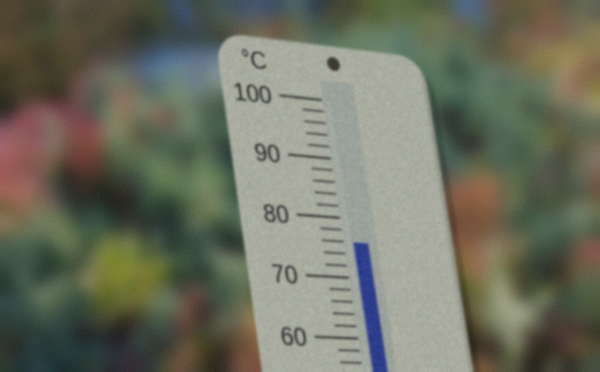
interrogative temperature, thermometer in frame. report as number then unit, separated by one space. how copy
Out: 76 °C
